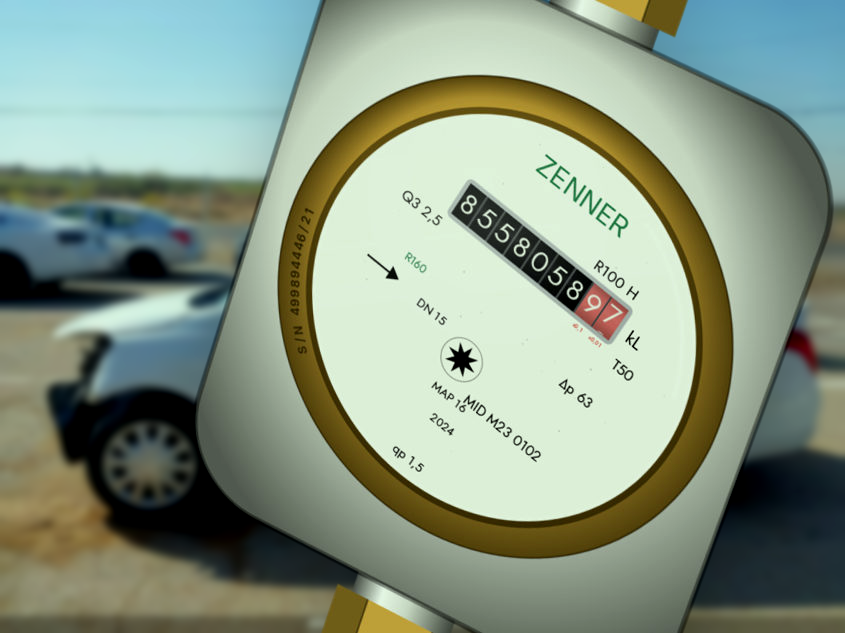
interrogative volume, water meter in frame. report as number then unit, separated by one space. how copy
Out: 8558058.97 kL
